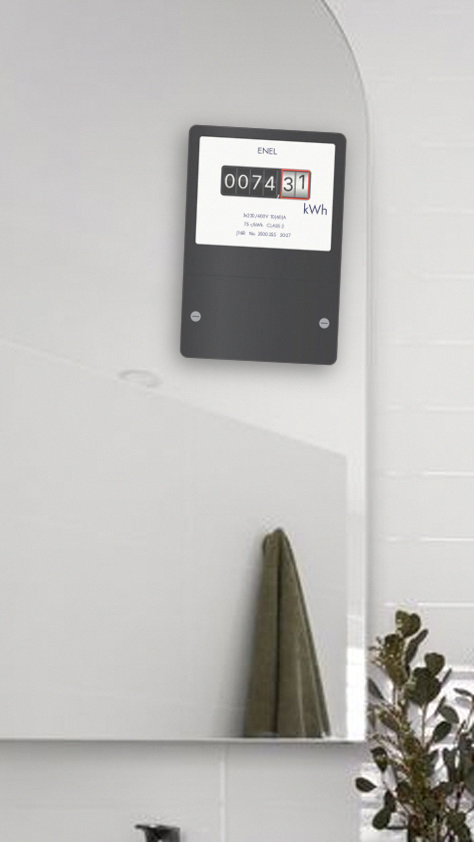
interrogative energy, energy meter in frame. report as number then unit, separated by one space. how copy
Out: 74.31 kWh
